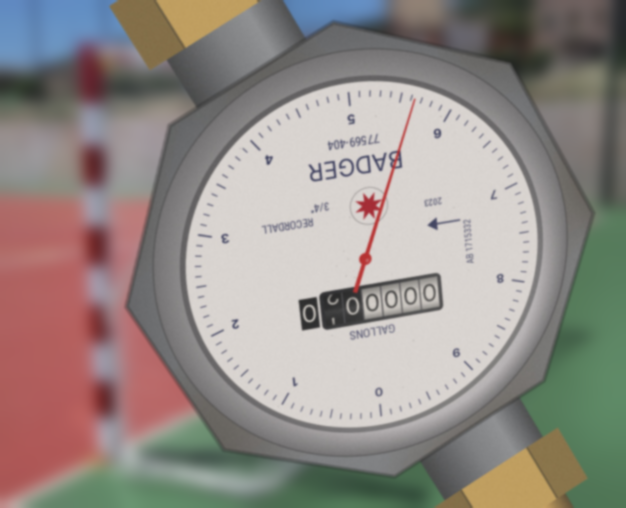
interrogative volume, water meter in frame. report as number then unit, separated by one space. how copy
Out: 15.6 gal
